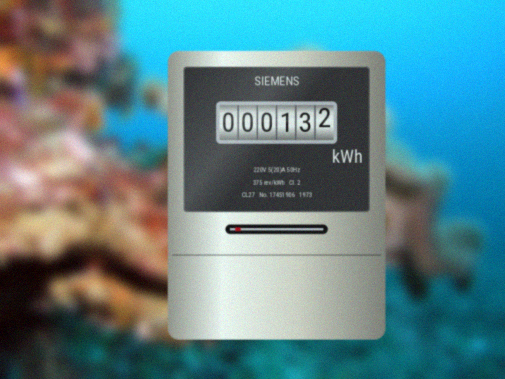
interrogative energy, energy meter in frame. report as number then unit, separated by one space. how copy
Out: 132 kWh
